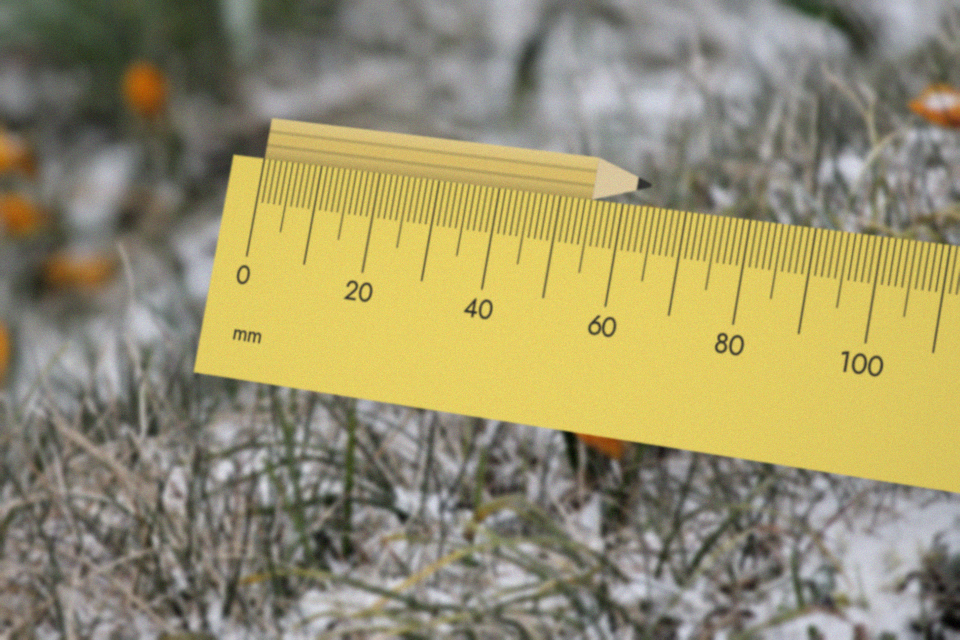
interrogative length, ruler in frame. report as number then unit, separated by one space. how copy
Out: 64 mm
